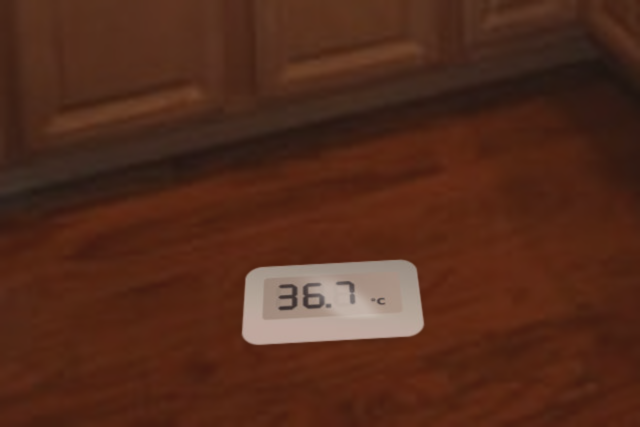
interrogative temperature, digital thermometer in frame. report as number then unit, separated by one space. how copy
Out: 36.7 °C
